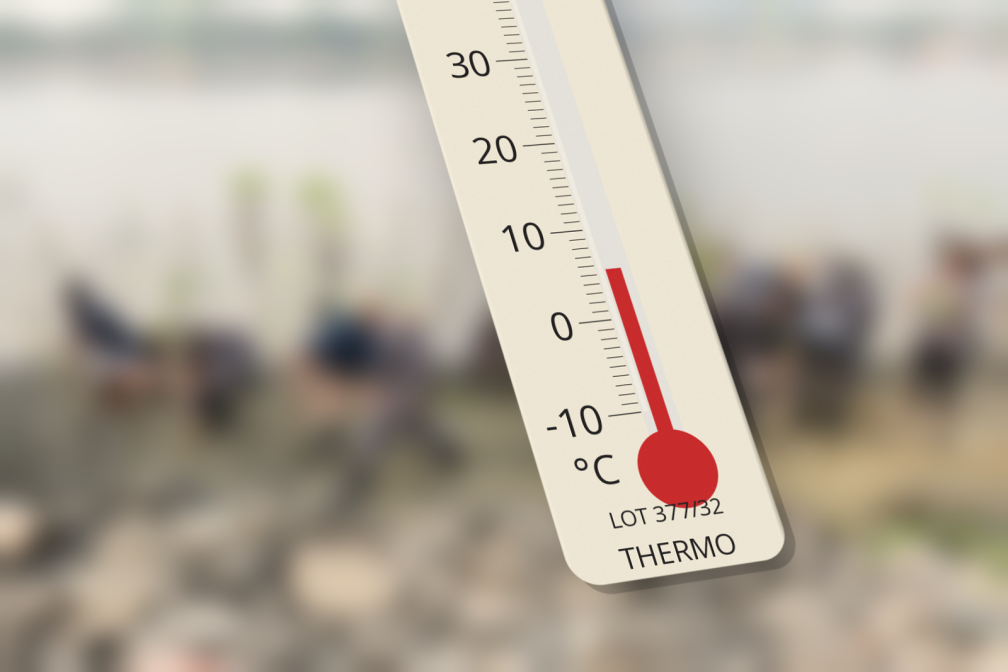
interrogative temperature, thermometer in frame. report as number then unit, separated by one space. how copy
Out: 5.5 °C
